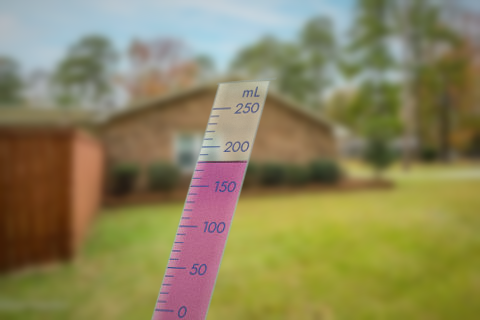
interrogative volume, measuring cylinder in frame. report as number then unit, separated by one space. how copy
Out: 180 mL
